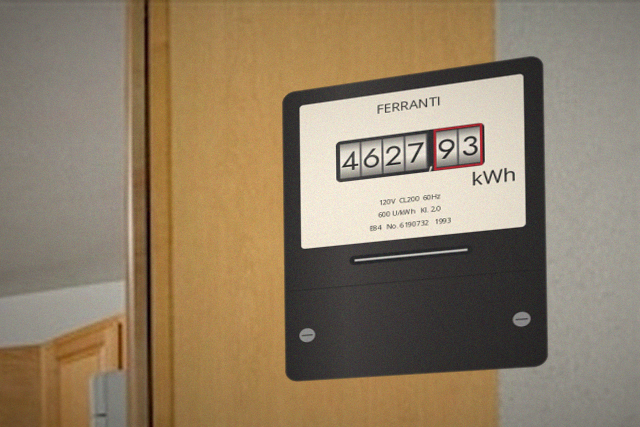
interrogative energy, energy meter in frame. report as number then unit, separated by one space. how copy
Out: 4627.93 kWh
